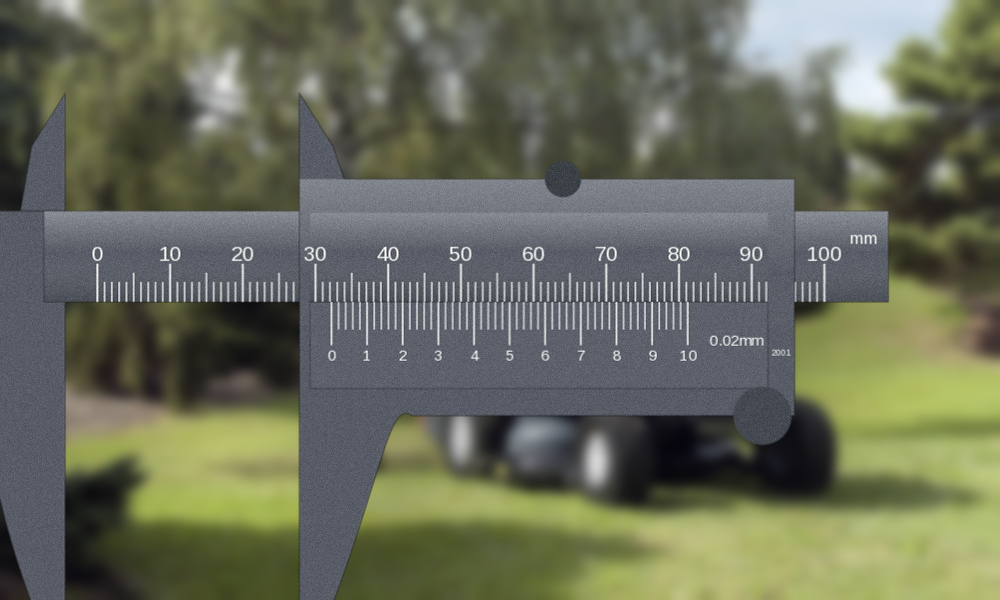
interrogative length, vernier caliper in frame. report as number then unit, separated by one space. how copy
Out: 32.2 mm
